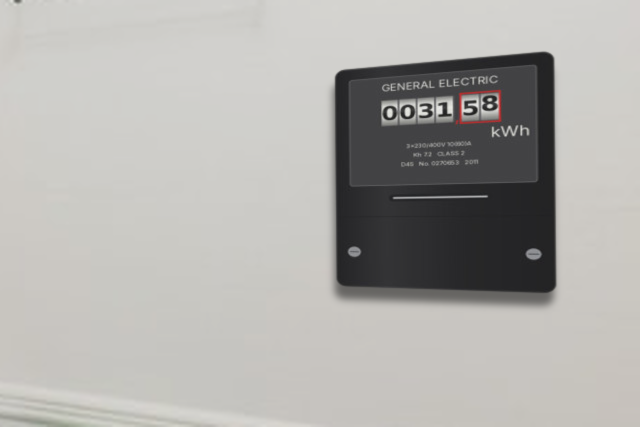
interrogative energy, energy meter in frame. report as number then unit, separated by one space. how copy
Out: 31.58 kWh
